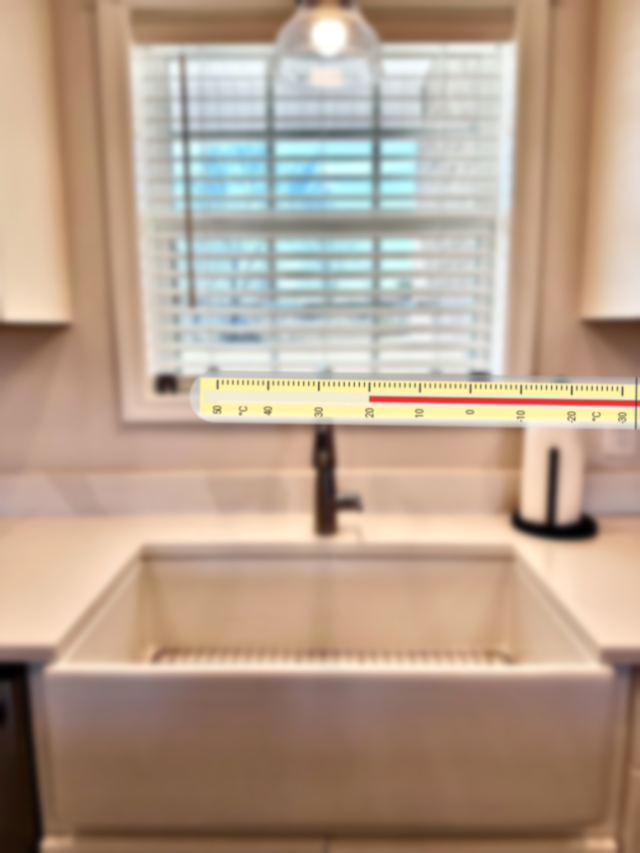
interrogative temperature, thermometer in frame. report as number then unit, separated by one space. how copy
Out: 20 °C
